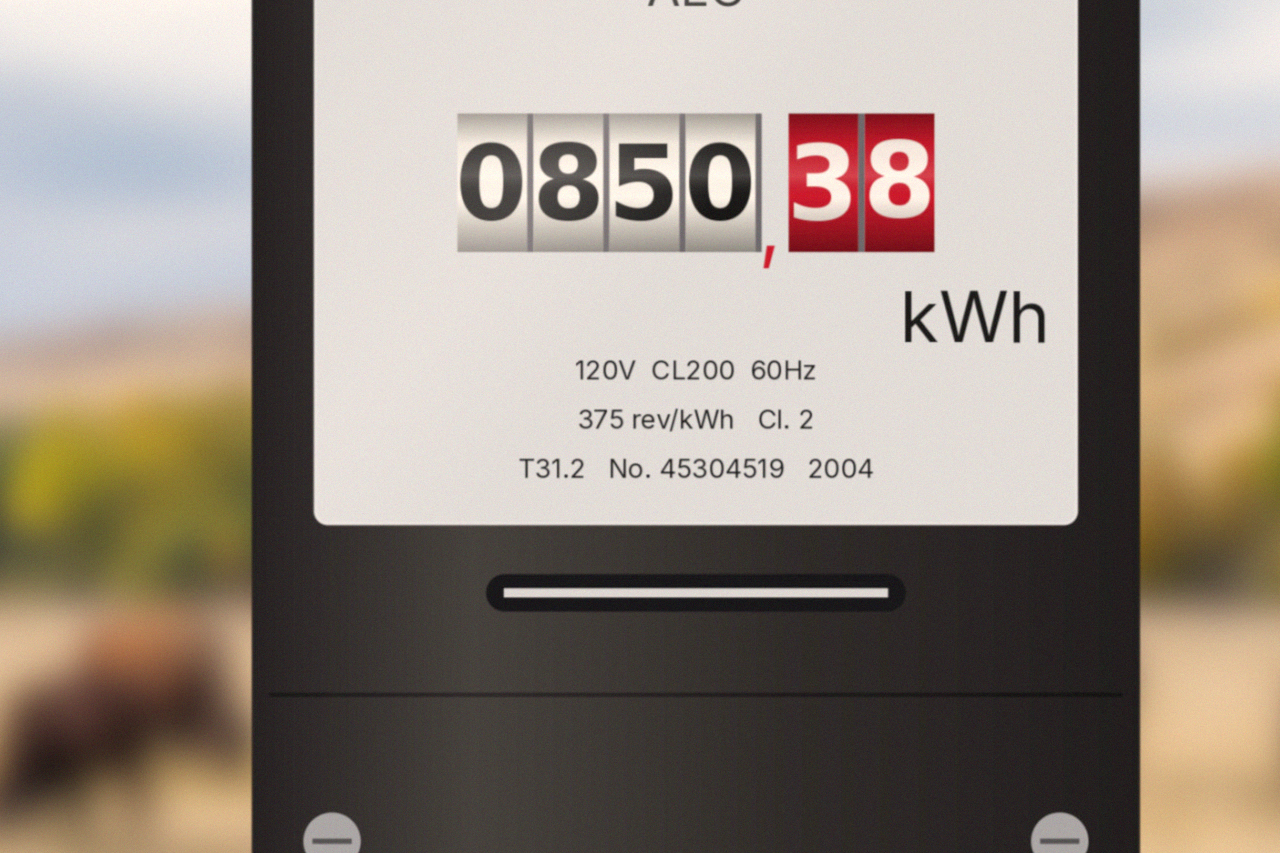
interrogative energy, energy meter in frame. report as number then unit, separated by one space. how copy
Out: 850.38 kWh
